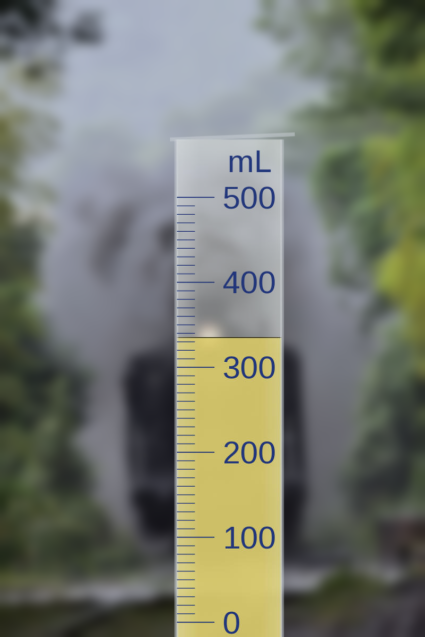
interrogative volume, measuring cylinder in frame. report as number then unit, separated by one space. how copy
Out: 335 mL
